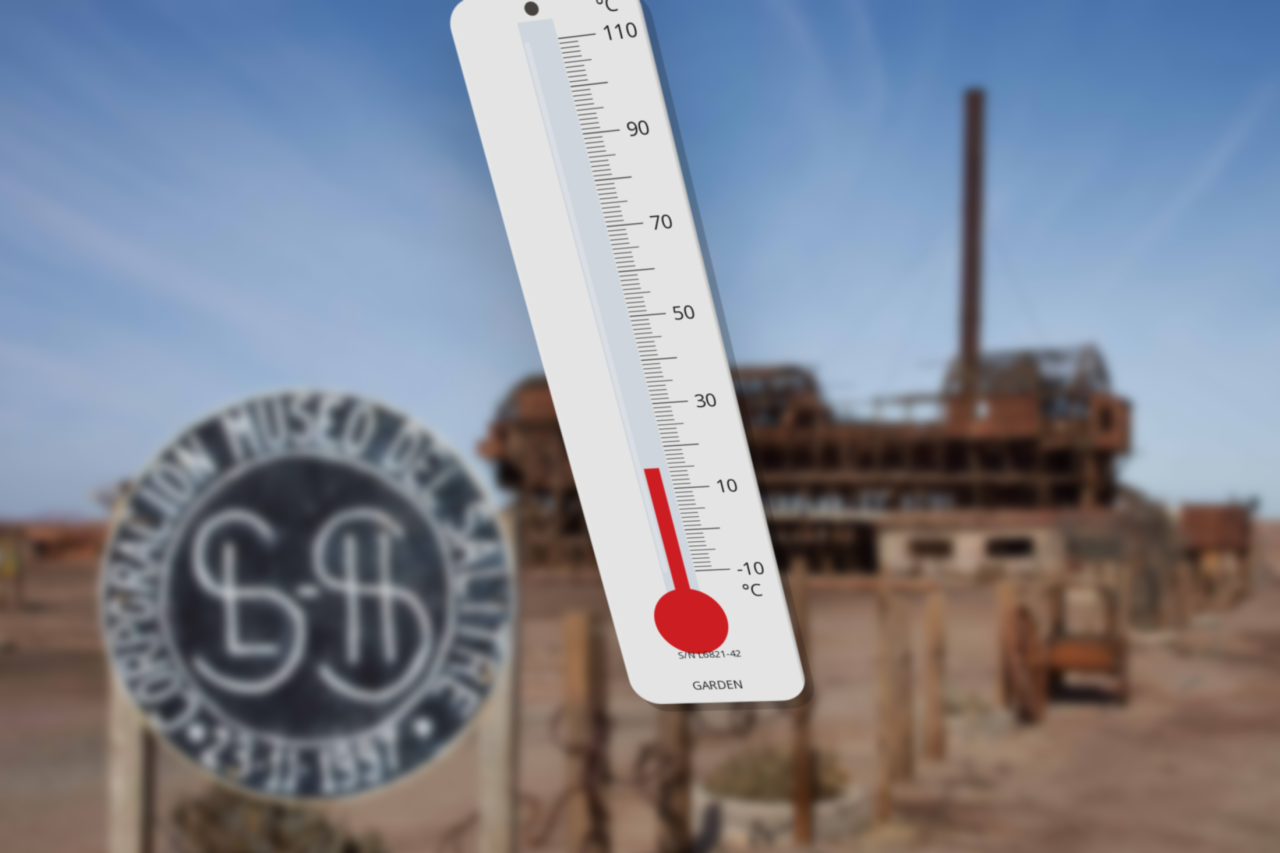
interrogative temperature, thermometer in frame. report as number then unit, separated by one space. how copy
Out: 15 °C
